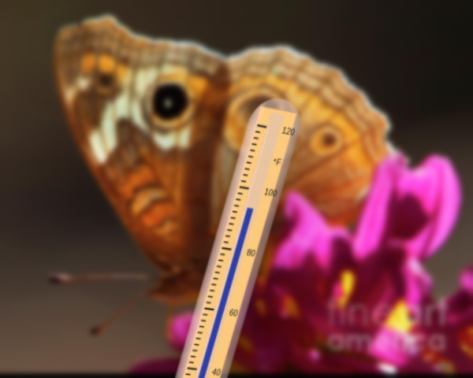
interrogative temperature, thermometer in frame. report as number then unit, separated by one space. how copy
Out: 94 °F
